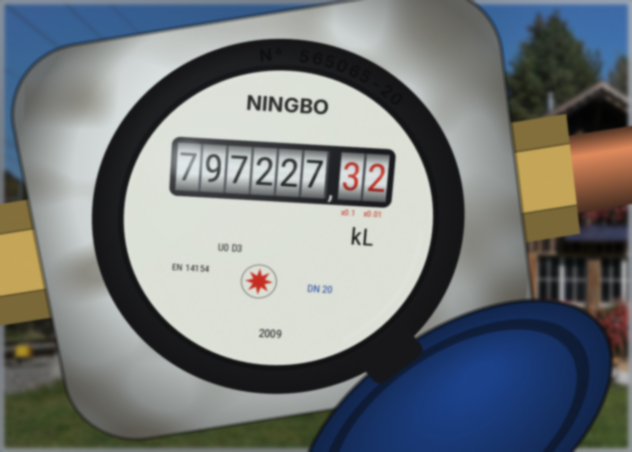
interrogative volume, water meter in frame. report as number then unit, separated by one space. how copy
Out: 797227.32 kL
